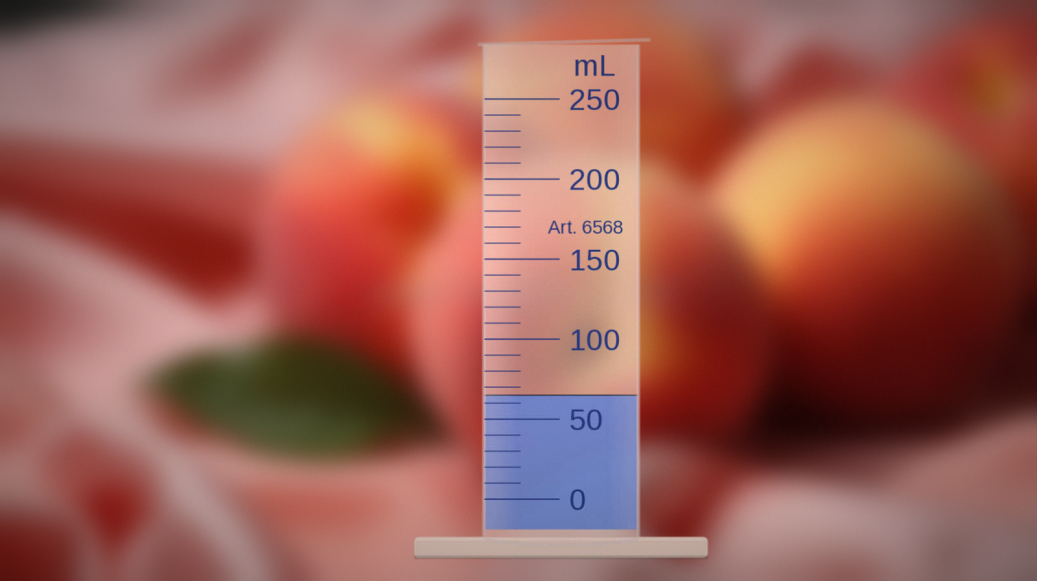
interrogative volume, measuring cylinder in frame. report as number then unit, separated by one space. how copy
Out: 65 mL
